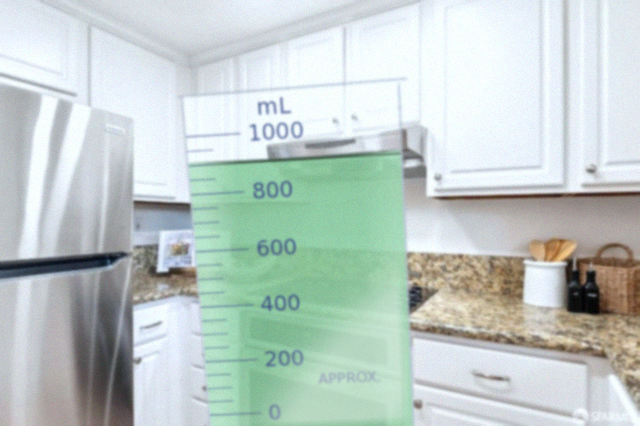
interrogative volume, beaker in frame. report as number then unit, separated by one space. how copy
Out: 900 mL
